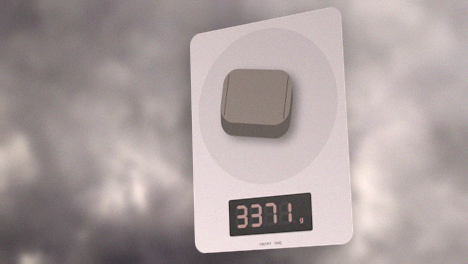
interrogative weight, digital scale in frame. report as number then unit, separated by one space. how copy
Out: 3371 g
